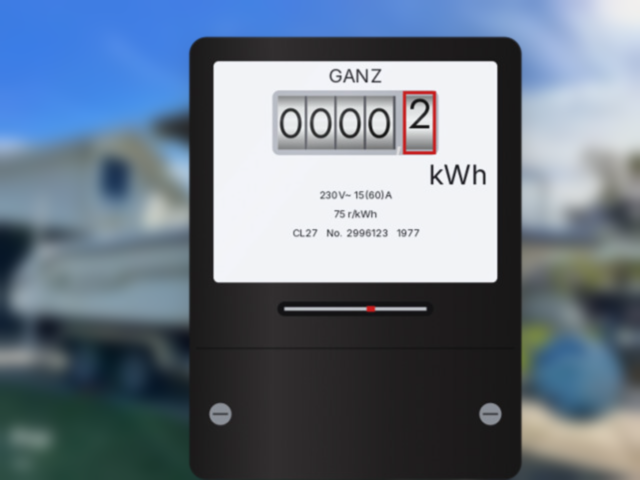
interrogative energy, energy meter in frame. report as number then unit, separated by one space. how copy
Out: 0.2 kWh
